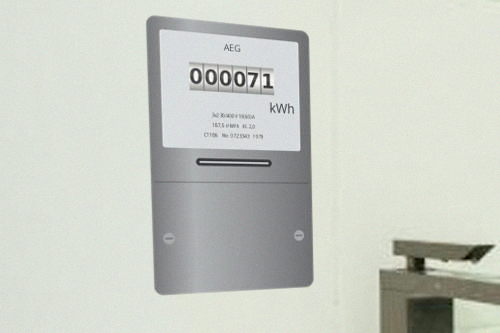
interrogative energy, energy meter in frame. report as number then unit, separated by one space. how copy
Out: 71 kWh
